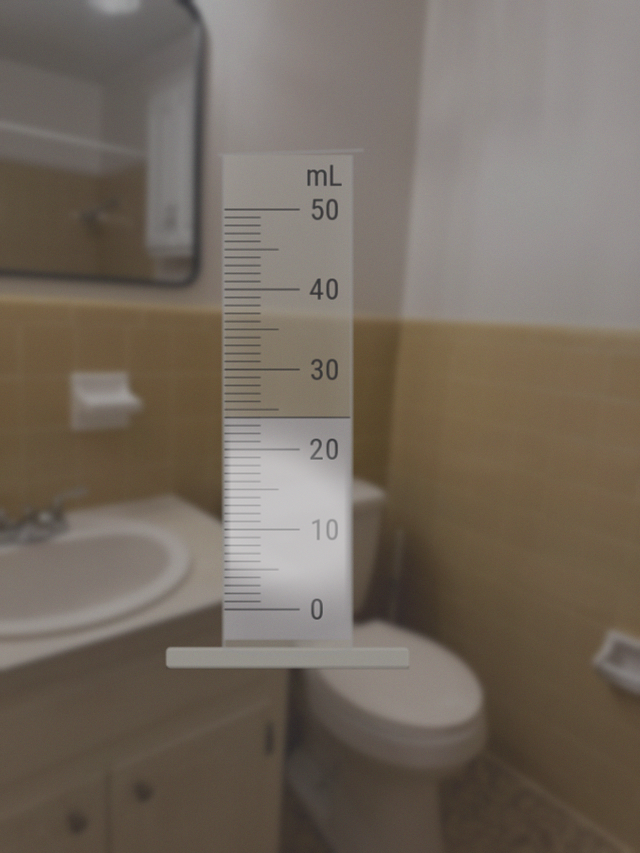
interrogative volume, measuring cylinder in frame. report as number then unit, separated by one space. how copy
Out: 24 mL
